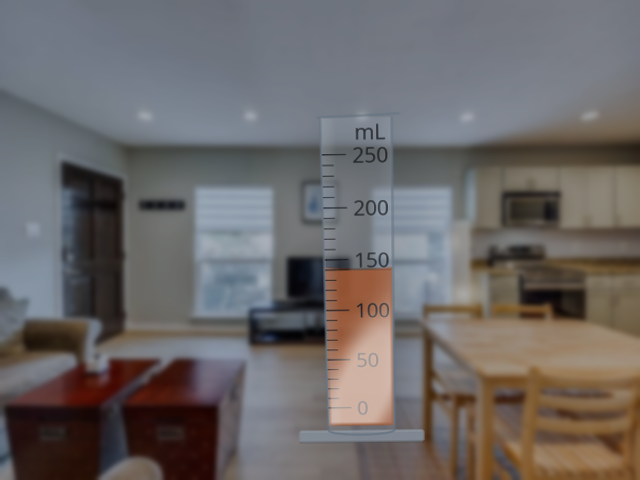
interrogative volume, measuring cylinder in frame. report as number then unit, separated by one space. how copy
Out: 140 mL
